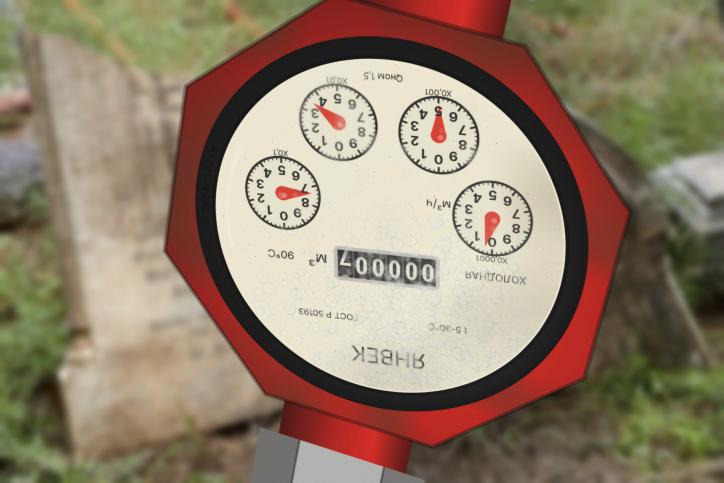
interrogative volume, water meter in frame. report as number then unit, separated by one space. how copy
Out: 6.7350 m³
